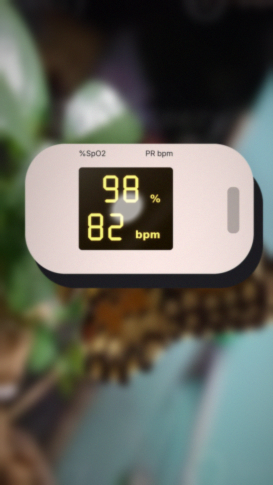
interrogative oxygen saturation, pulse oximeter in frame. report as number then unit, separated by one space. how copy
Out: 98 %
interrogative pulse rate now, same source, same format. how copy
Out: 82 bpm
